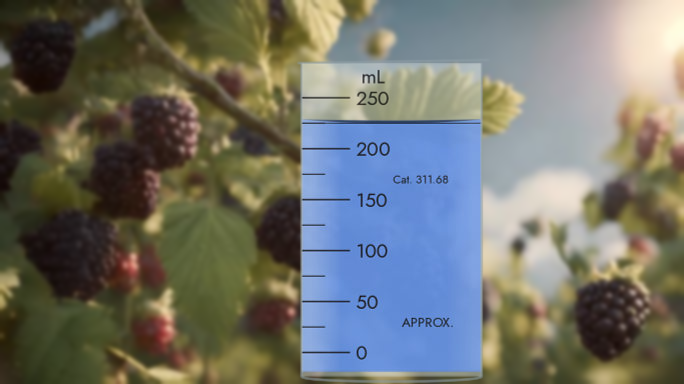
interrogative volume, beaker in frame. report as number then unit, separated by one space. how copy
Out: 225 mL
